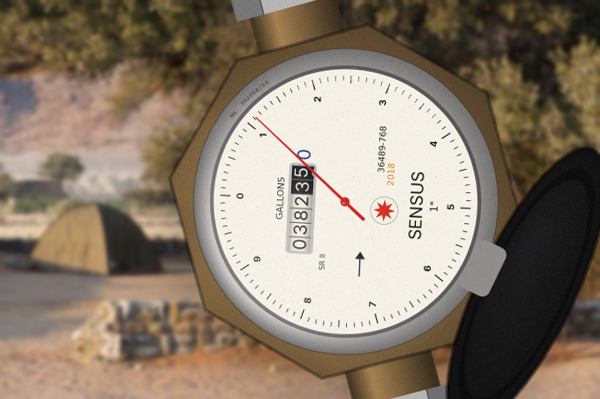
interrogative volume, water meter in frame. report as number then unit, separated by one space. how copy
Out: 382351.1 gal
